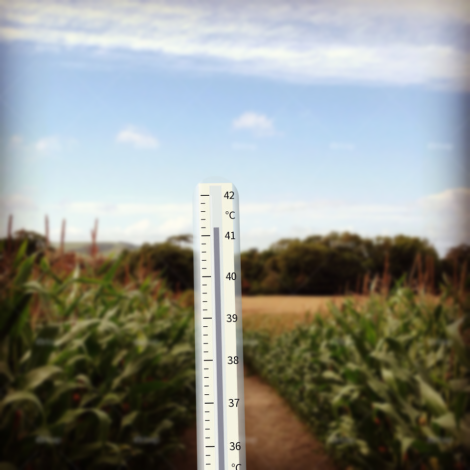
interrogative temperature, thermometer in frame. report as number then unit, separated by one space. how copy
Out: 41.2 °C
